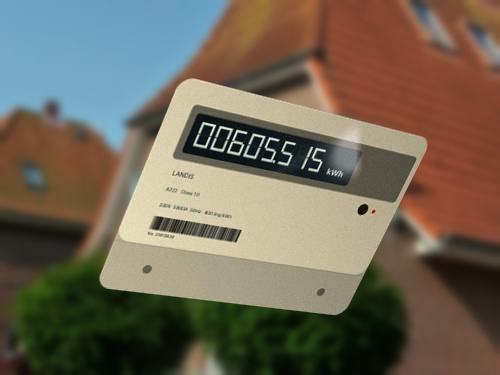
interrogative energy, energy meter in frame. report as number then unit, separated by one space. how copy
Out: 605.515 kWh
